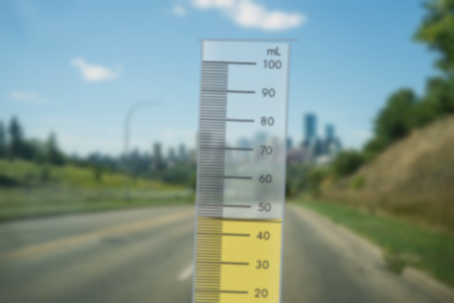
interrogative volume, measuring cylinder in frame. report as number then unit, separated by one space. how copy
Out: 45 mL
